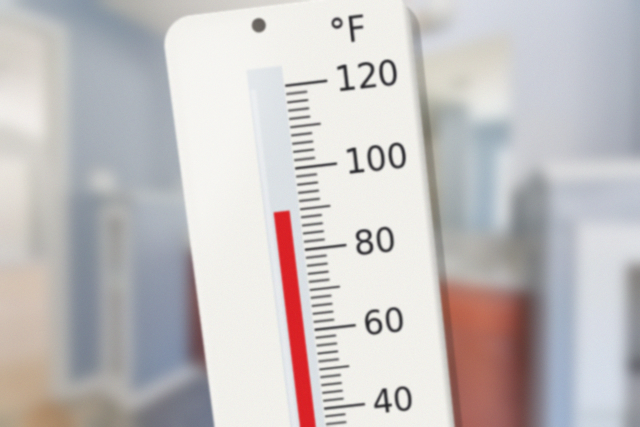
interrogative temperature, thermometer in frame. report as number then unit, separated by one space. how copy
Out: 90 °F
